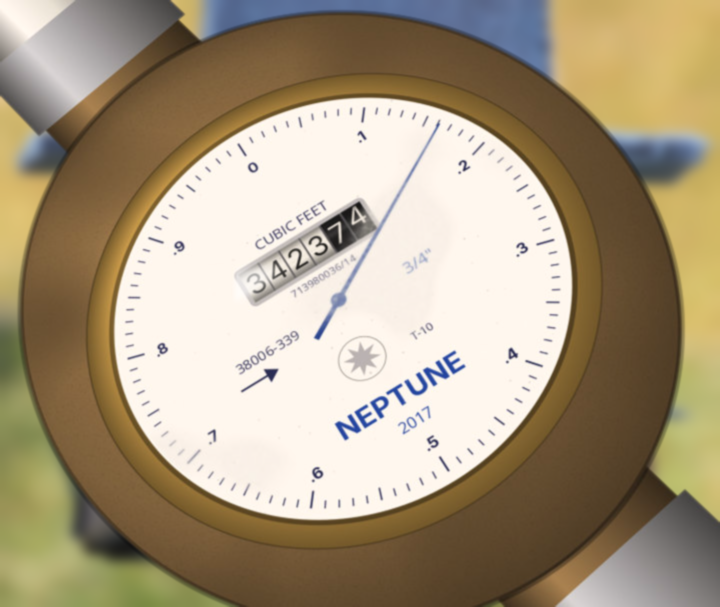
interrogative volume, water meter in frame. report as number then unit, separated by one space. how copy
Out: 342374.16 ft³
